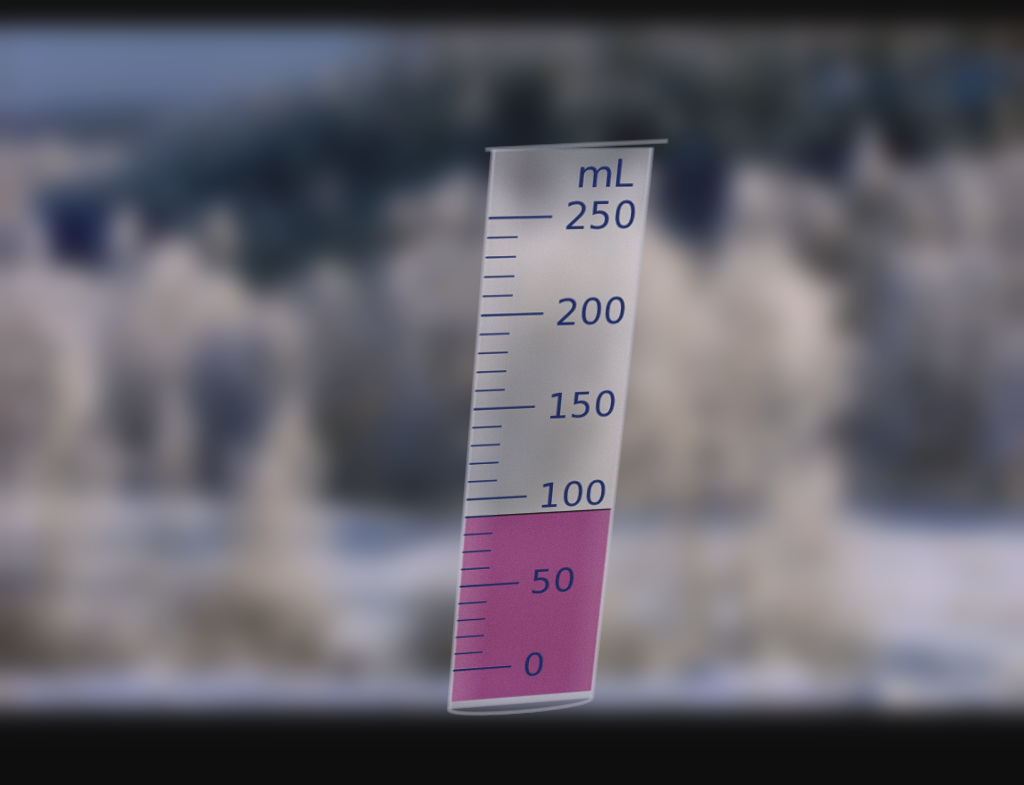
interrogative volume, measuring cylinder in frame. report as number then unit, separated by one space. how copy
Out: 90 mL
